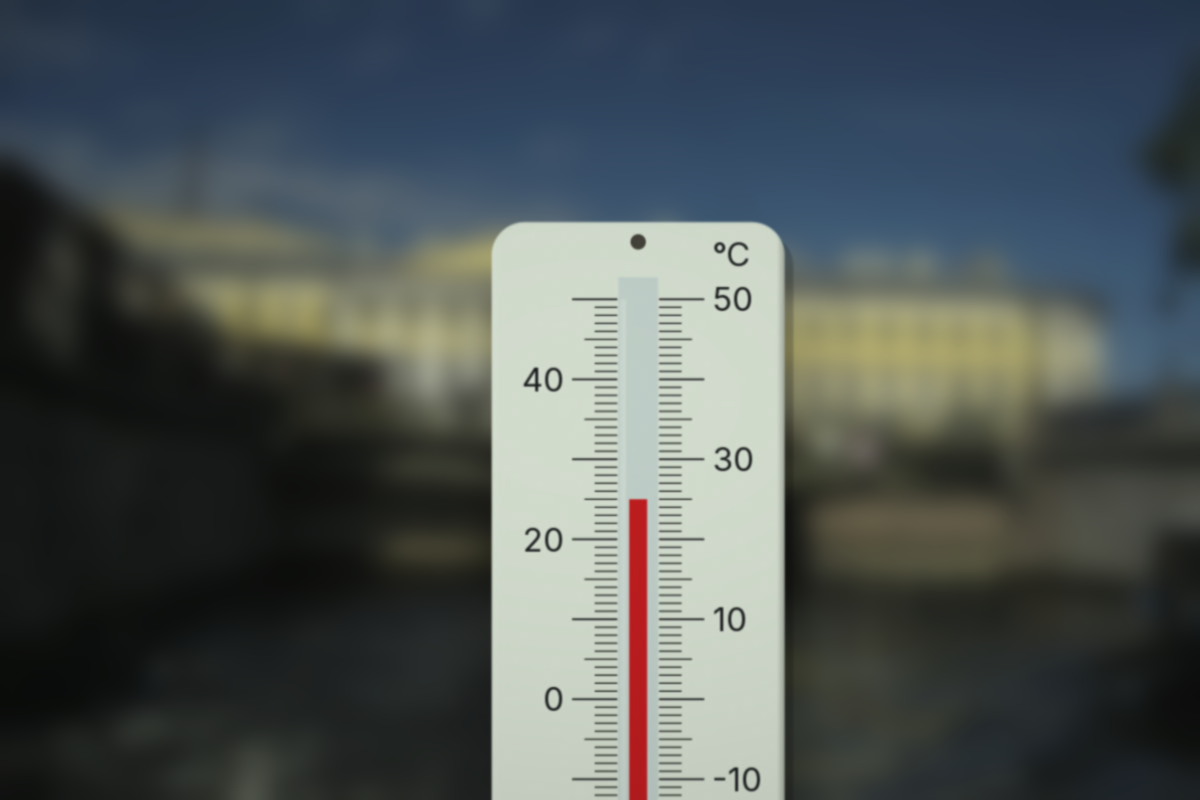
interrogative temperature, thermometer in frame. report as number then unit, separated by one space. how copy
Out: 25 °C
